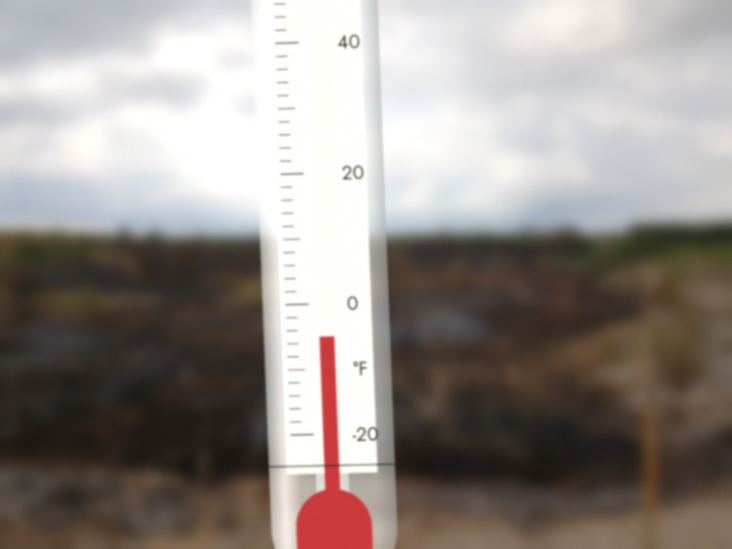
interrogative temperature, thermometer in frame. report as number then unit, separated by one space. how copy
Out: -5 °F
